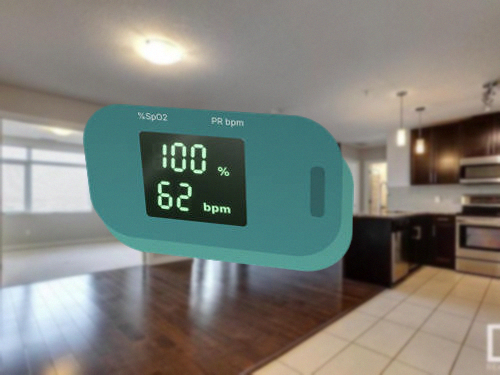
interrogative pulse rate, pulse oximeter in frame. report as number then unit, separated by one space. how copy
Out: 62 bpm
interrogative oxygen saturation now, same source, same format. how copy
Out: 100 %
